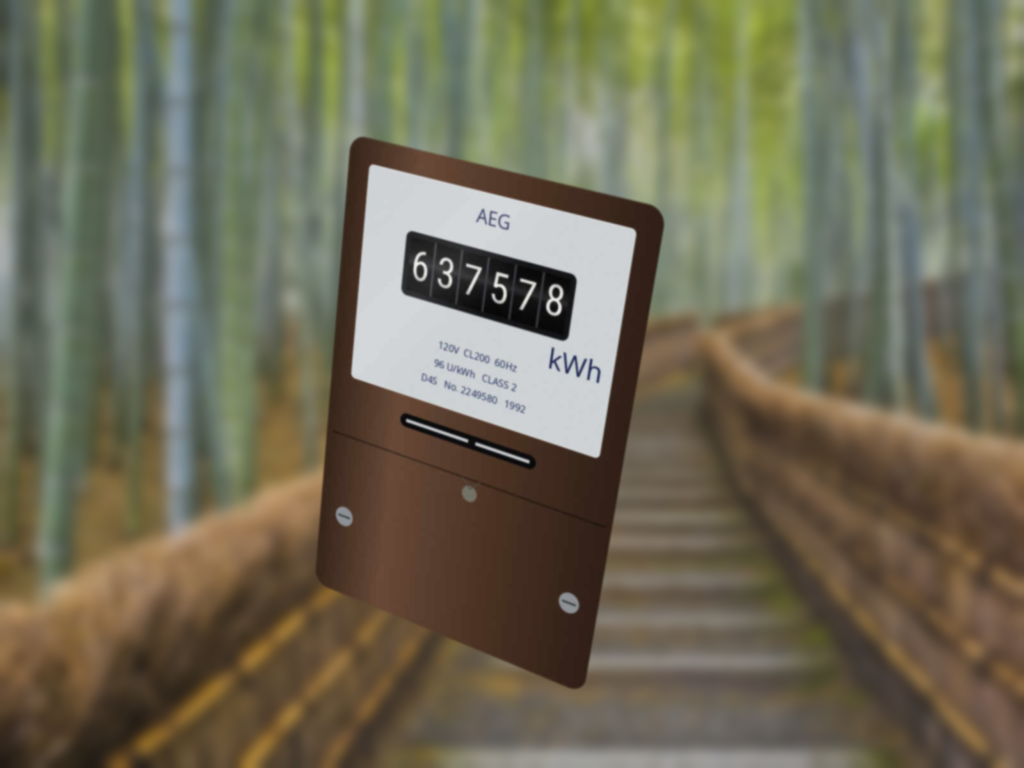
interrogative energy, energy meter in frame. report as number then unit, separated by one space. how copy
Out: 637578 kWh
